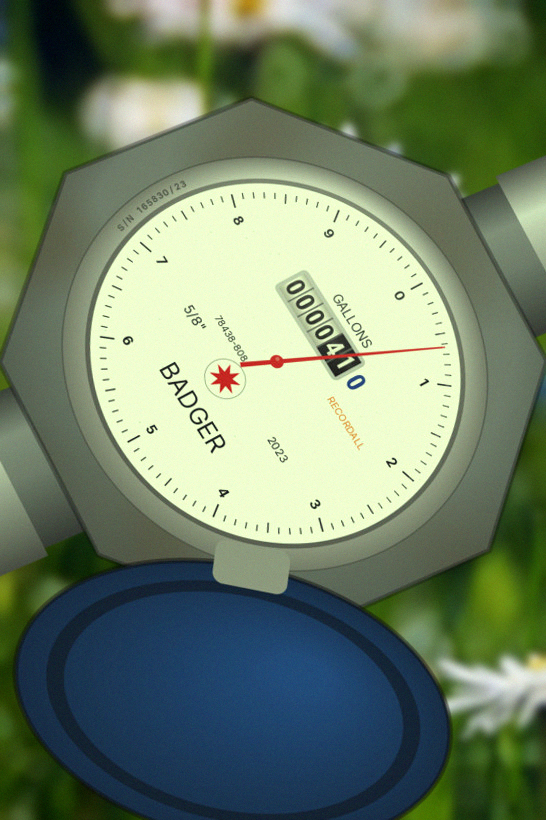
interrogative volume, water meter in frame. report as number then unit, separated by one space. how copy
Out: 410.6 gal
